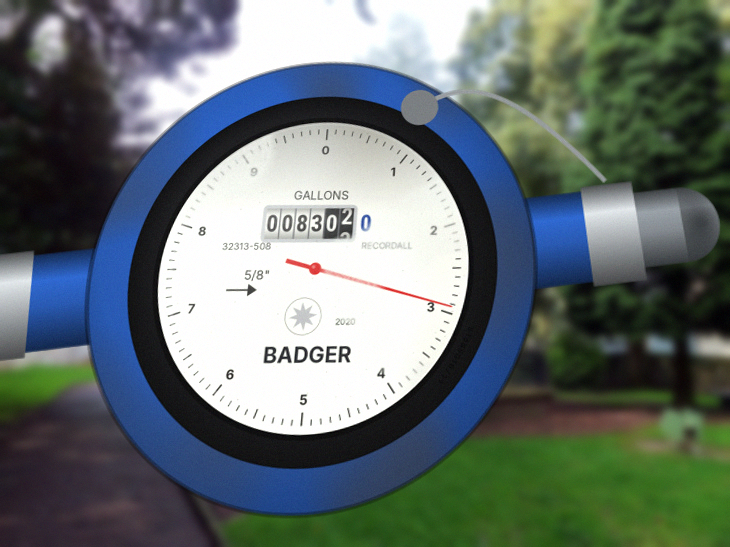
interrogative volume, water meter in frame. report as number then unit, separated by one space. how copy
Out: 83022.9 gal
